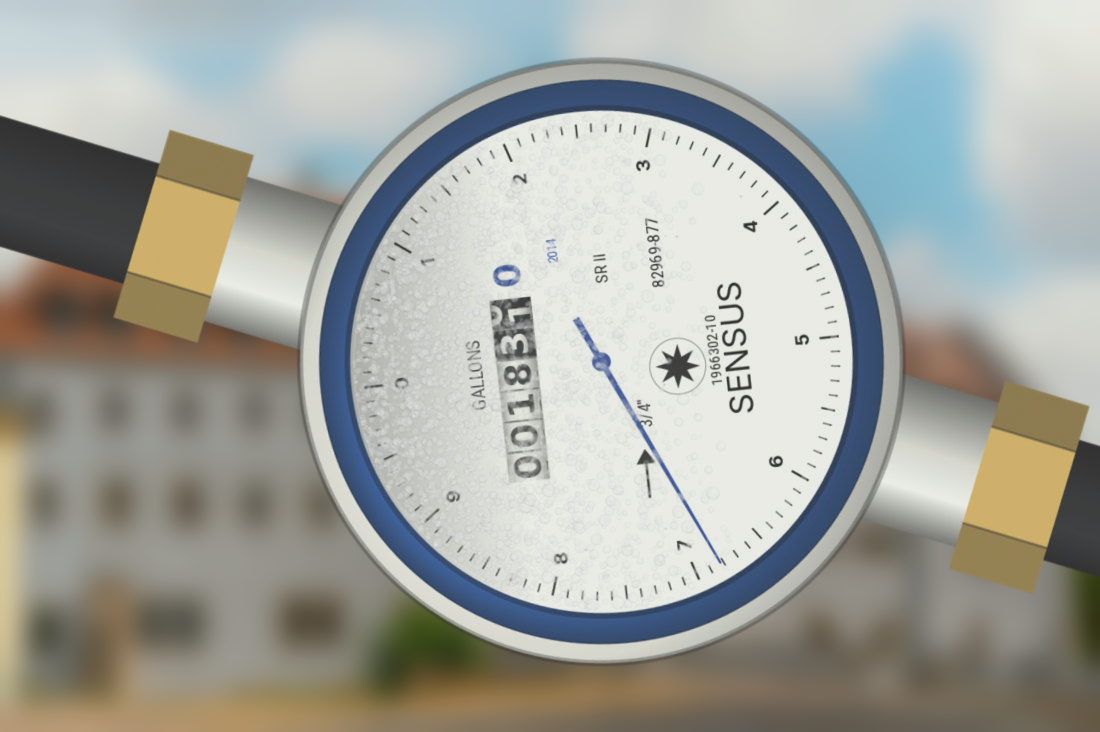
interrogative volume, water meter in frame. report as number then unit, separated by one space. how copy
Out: 18306.8 gal
